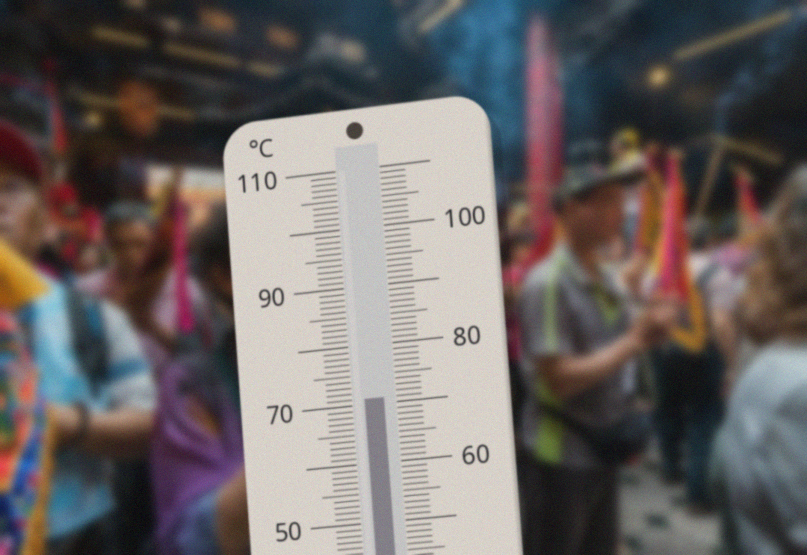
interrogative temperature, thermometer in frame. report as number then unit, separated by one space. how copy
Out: 71 °C
